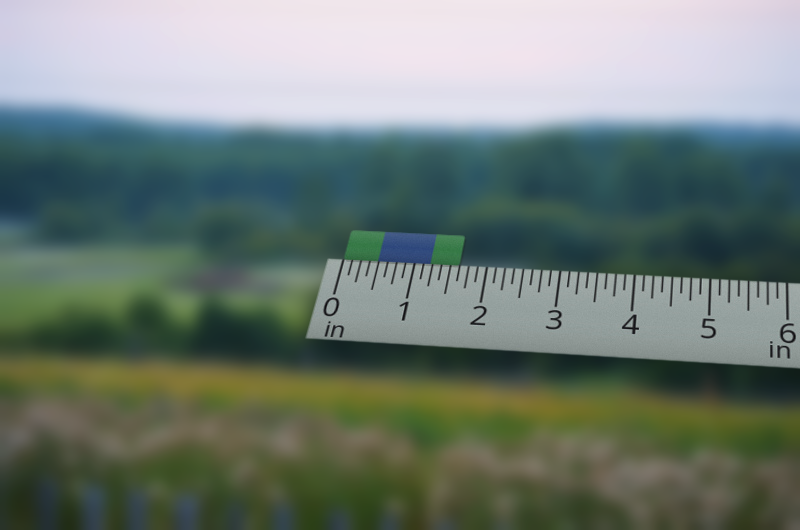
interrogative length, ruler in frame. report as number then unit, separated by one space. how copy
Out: 1.625 in
